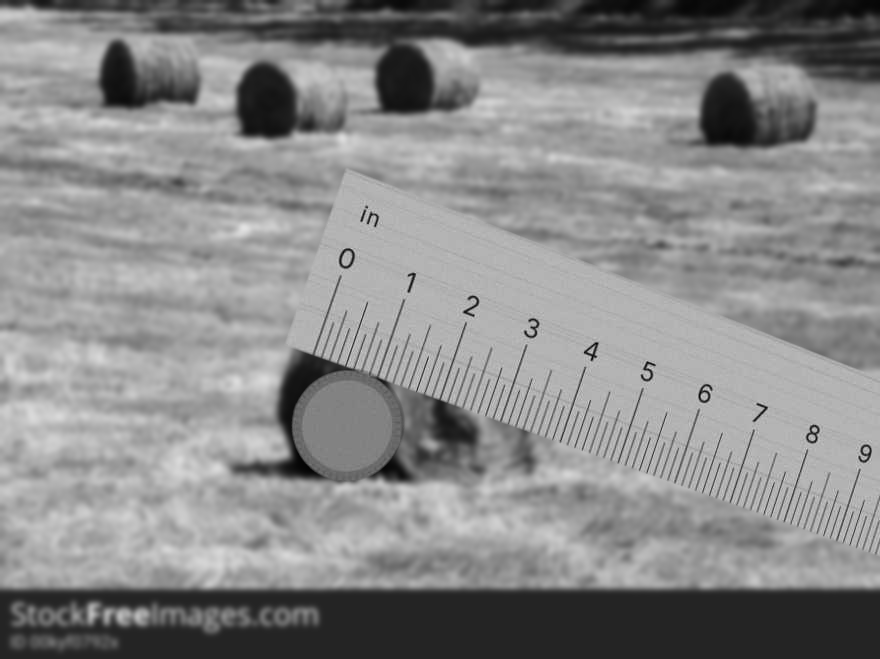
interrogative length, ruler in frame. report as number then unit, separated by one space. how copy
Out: 1.625 in
